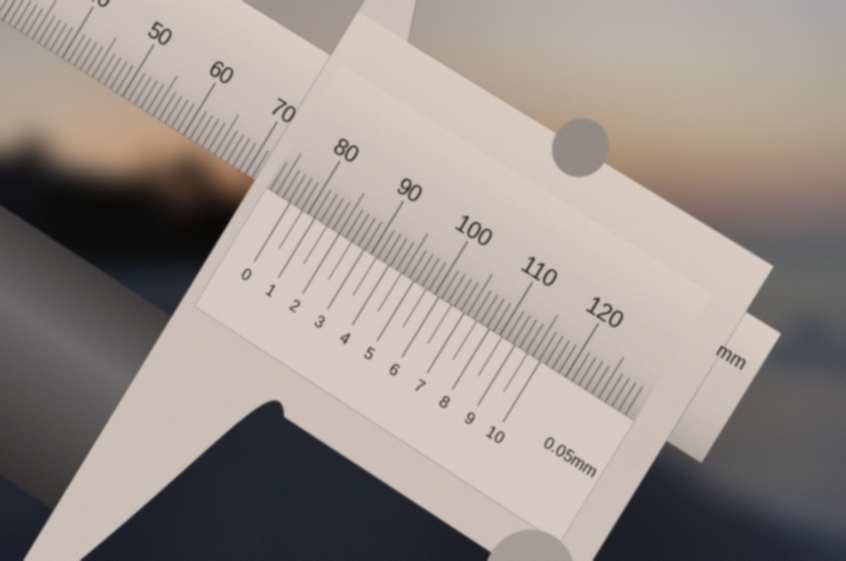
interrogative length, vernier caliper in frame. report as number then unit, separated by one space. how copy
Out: 77.2 mm
